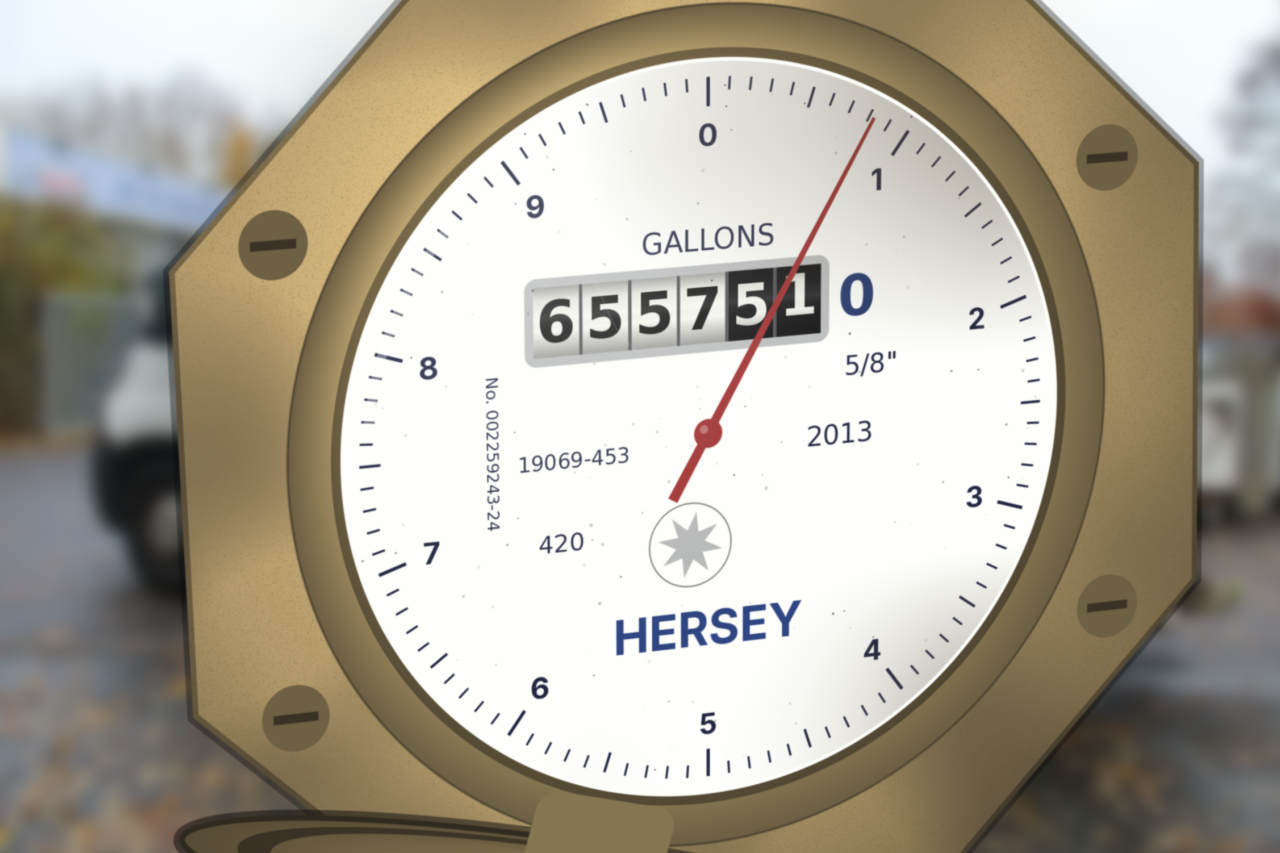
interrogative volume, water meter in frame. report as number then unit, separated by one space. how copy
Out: 6557510.8 gal
